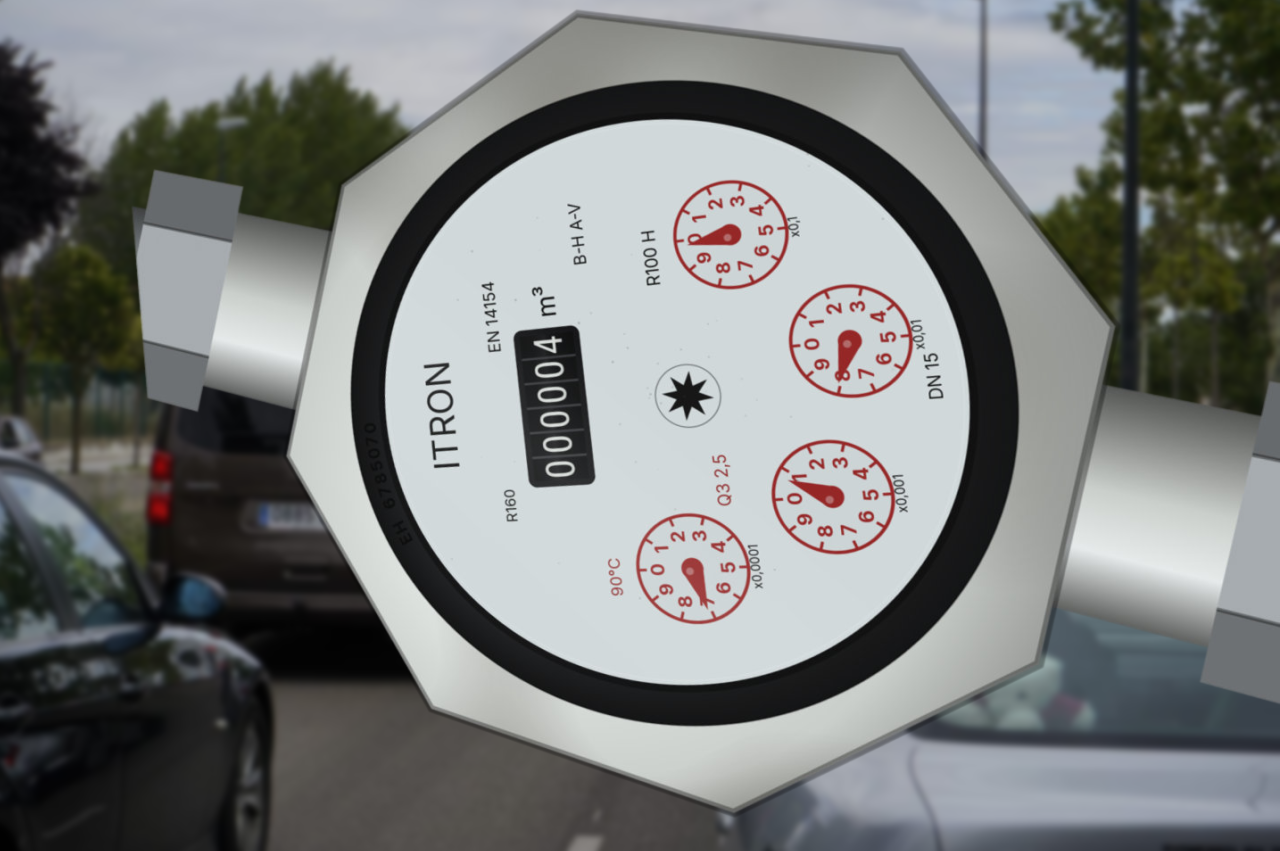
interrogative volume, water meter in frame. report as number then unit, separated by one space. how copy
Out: 3.9807 m³
